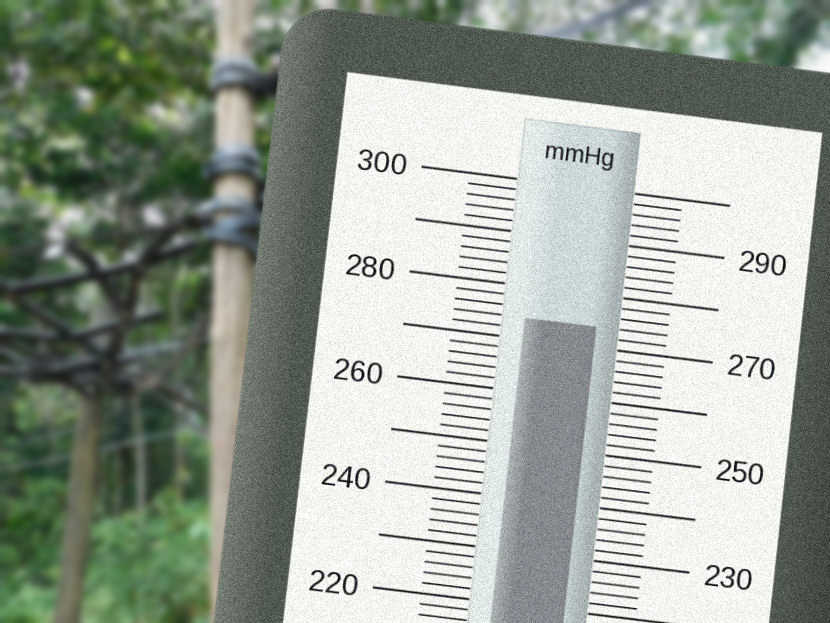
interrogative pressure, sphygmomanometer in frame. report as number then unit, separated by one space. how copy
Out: 274 mmHg
